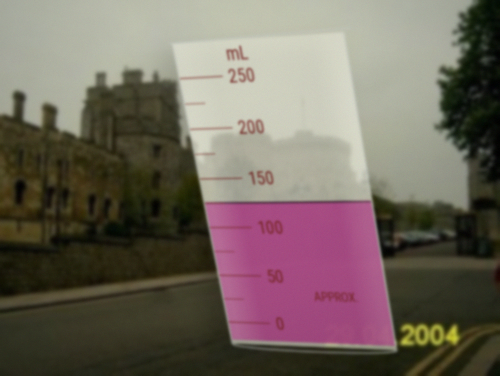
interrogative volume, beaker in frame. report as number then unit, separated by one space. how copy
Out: 125 mL
